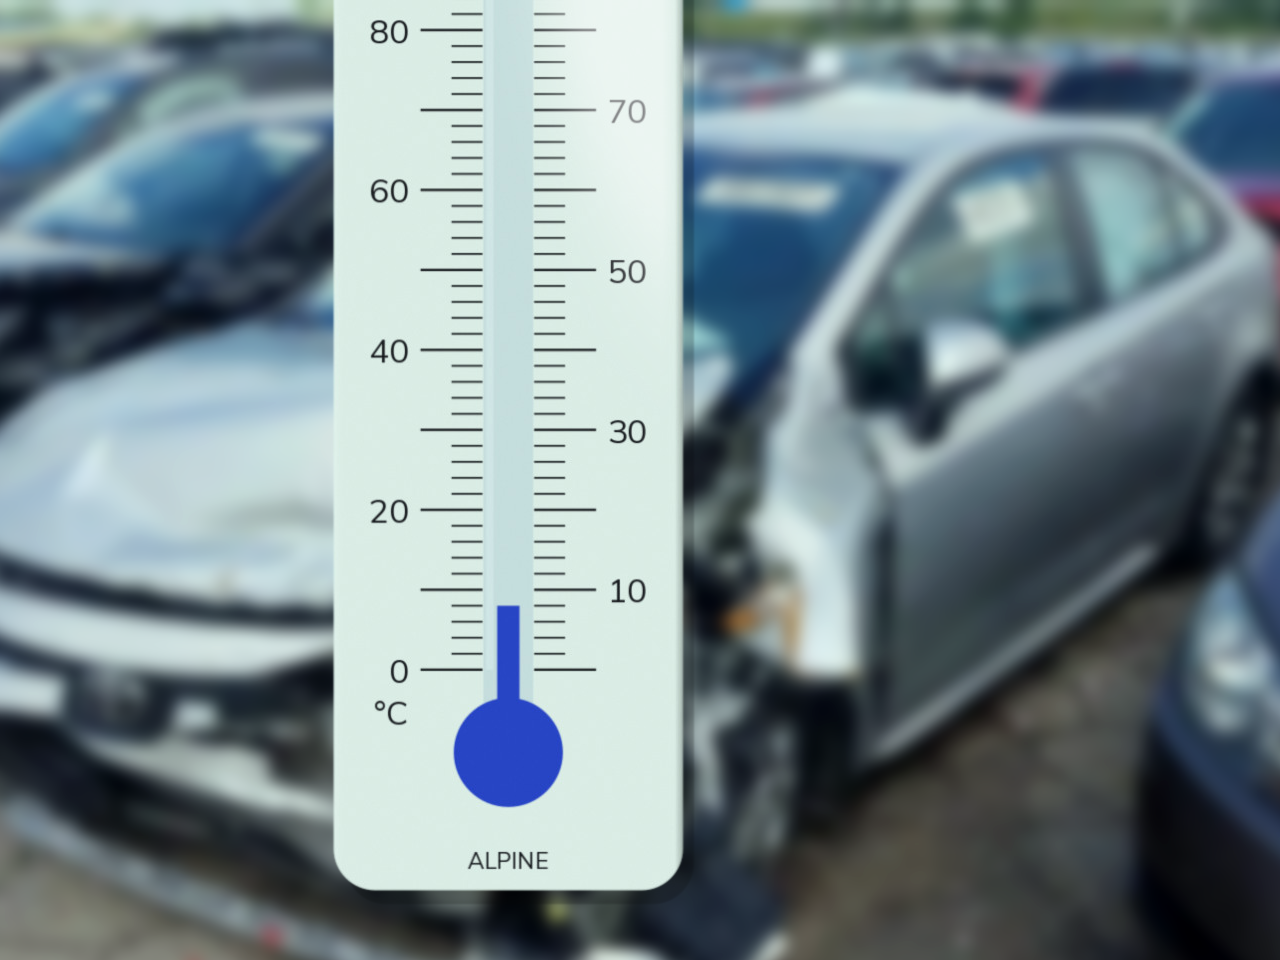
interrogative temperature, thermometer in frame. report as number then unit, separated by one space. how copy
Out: 8 °C
